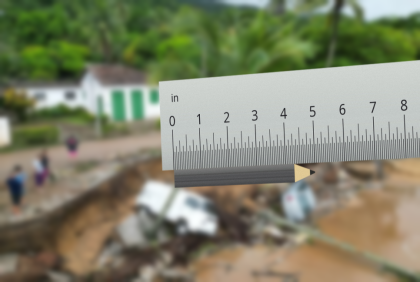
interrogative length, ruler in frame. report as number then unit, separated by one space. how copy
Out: 5 in
